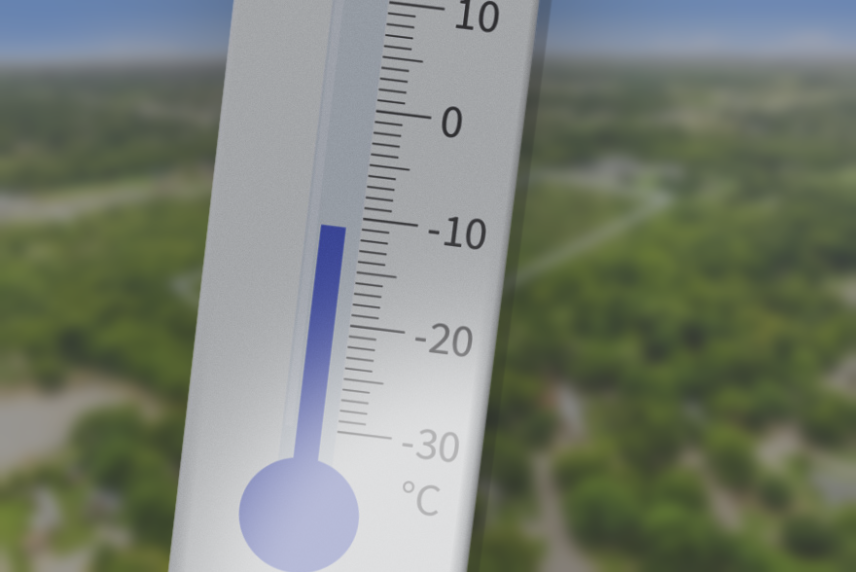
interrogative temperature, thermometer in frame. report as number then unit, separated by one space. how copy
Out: -11 °C
